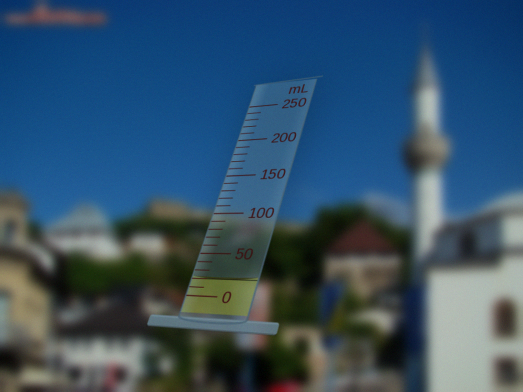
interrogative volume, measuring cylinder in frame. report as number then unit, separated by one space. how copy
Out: 20 mL
